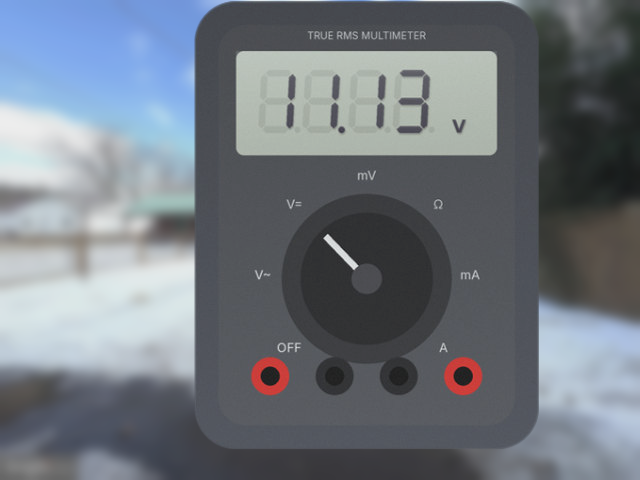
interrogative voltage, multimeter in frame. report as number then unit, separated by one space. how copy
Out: 11.13 V
